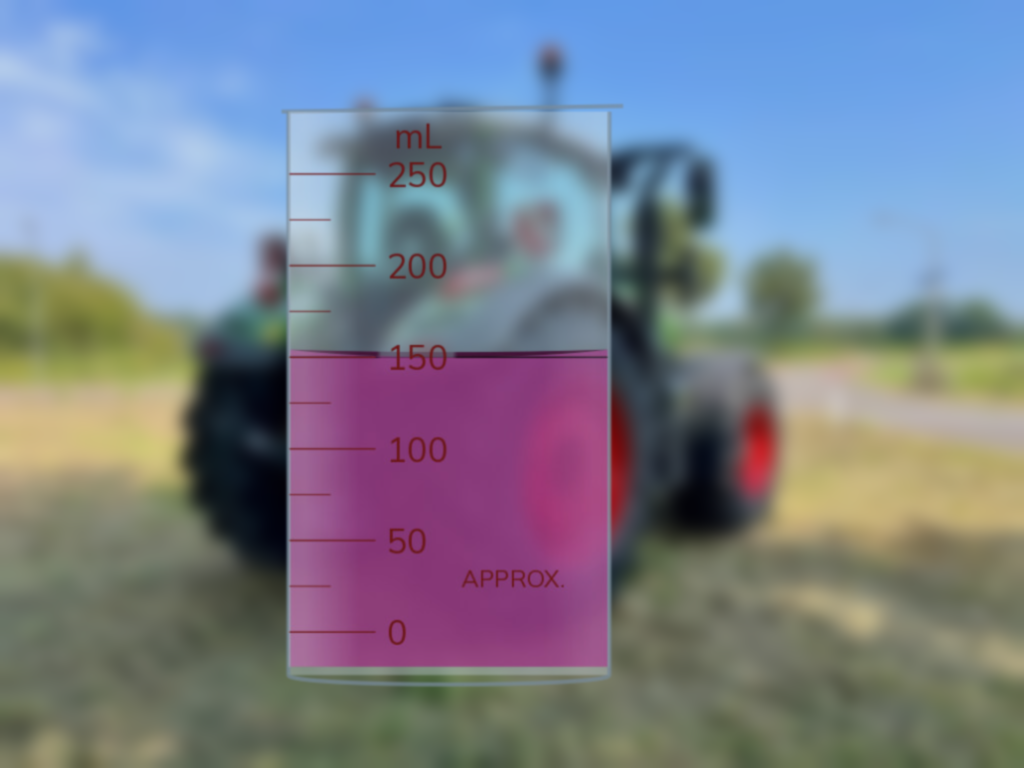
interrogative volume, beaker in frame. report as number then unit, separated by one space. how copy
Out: 150 mL
